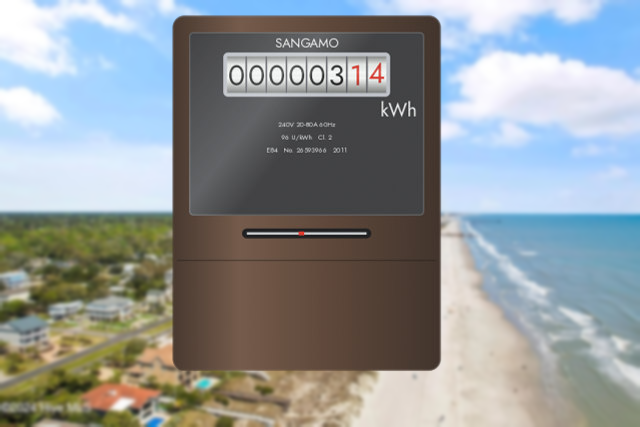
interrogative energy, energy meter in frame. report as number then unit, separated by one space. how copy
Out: 3.14 kWh
